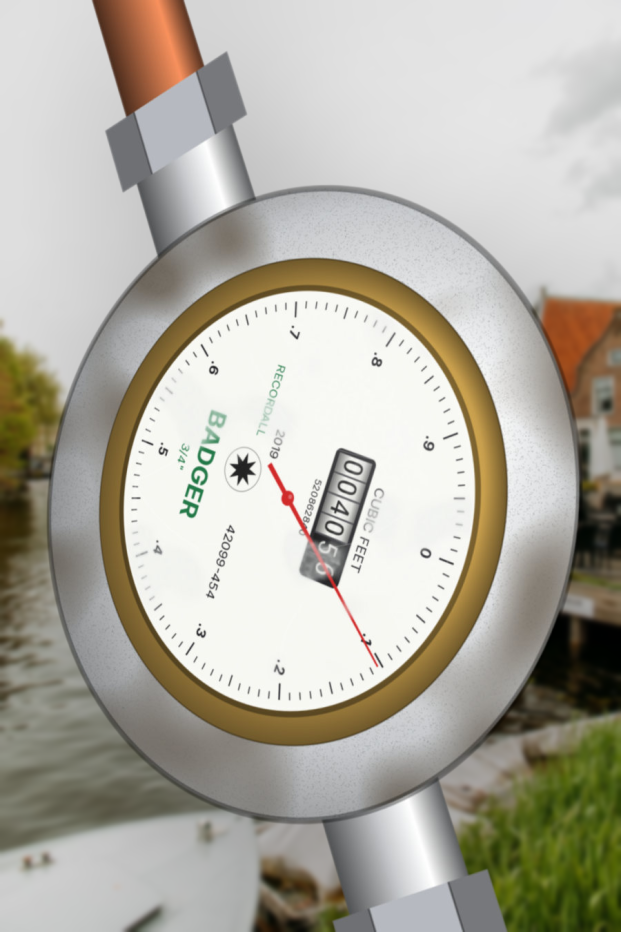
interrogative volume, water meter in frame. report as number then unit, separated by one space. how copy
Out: 4056.10 ft³
